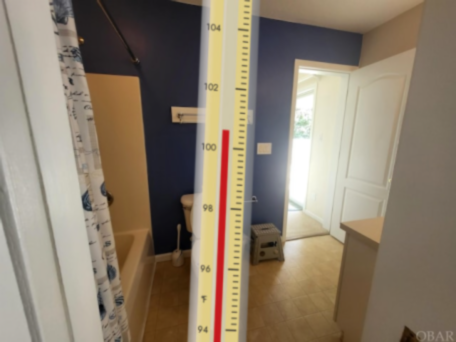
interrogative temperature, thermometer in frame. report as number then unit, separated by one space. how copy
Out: 100.6 °F
